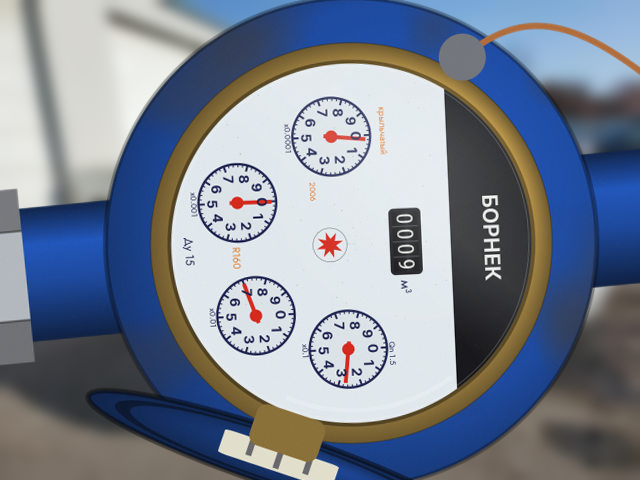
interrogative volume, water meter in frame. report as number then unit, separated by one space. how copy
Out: 9.2700 m³
